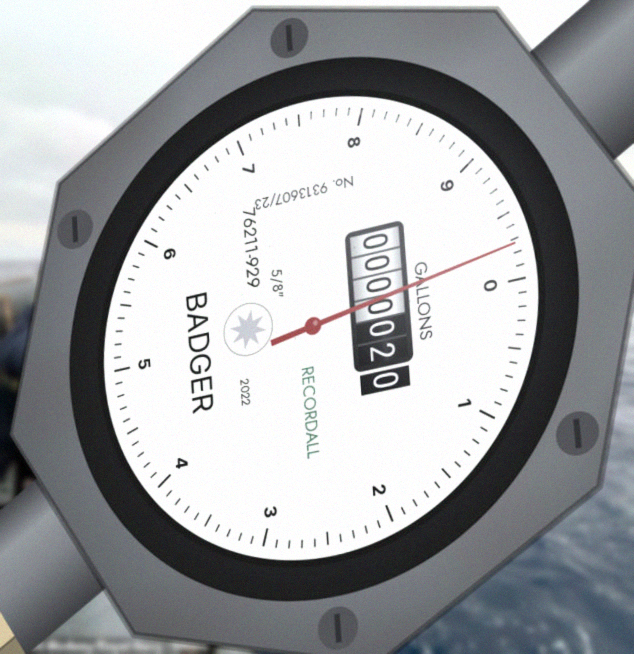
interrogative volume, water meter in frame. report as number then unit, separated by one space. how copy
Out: 19.7 gal
